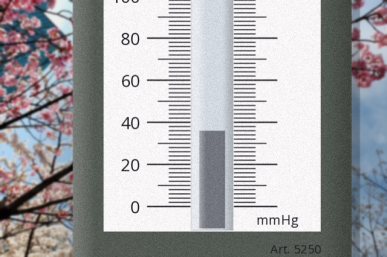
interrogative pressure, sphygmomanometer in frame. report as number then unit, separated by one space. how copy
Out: 36 mmHg
